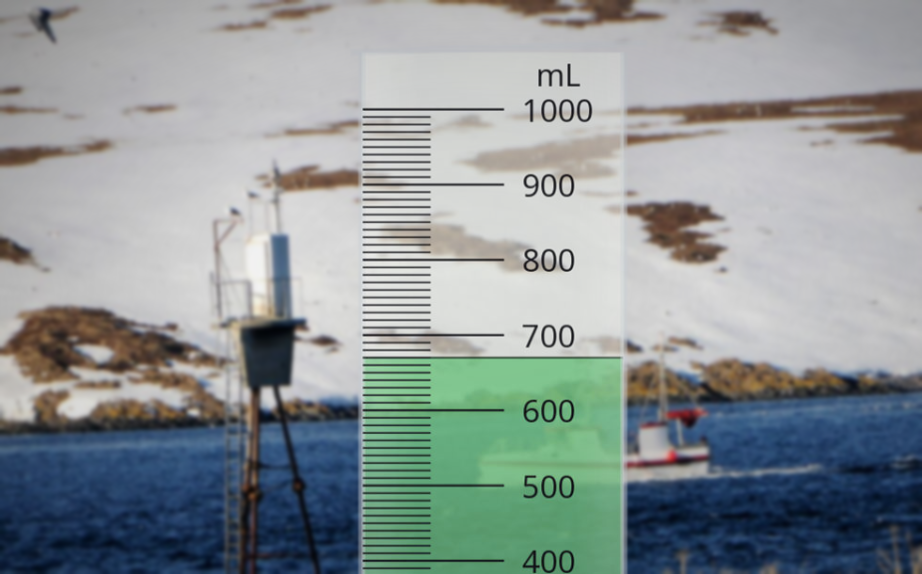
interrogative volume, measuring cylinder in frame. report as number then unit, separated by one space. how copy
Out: 670 mL
